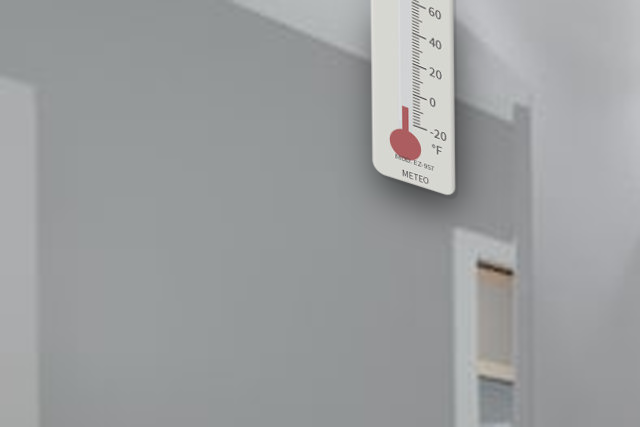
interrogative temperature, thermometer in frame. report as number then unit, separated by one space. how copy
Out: -10 °F
